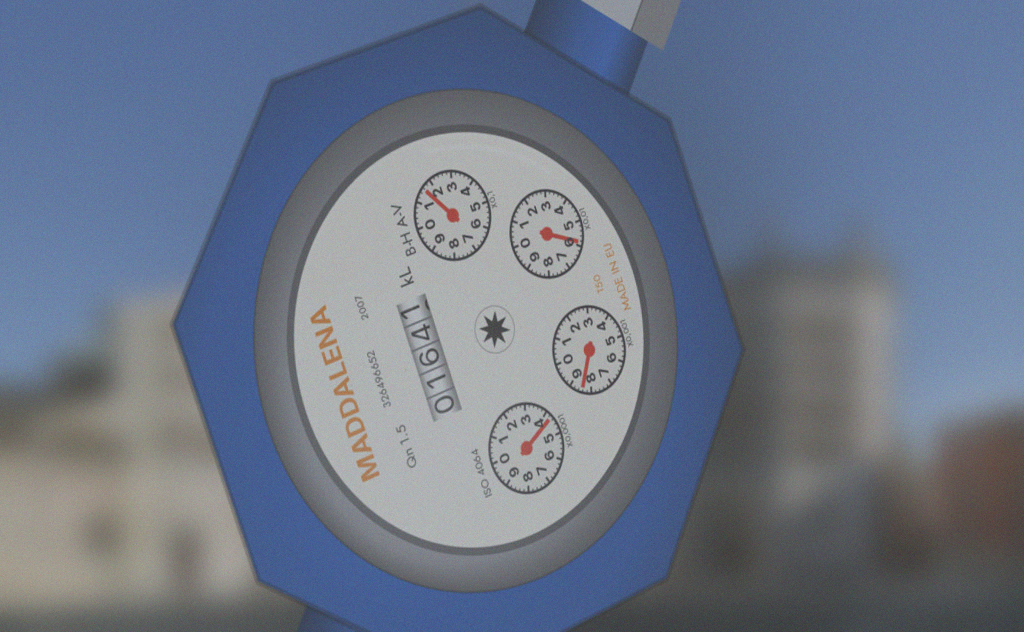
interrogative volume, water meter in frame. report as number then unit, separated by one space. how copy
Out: 1641.1584 kL
